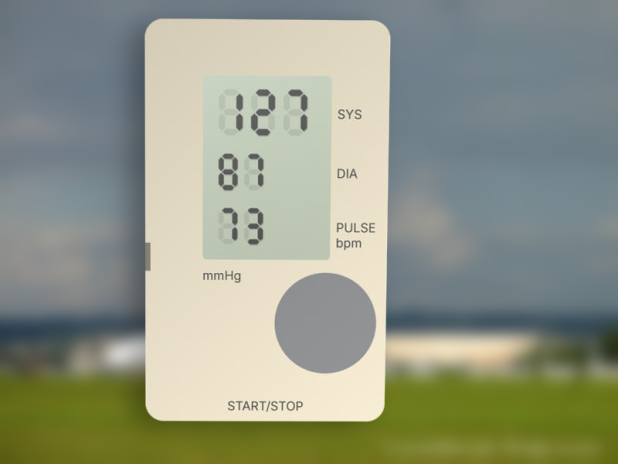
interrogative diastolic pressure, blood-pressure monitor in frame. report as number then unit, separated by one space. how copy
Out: 87 mmHg
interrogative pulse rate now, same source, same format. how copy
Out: 73 bpm
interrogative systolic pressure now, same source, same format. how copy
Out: 127 mmHg
